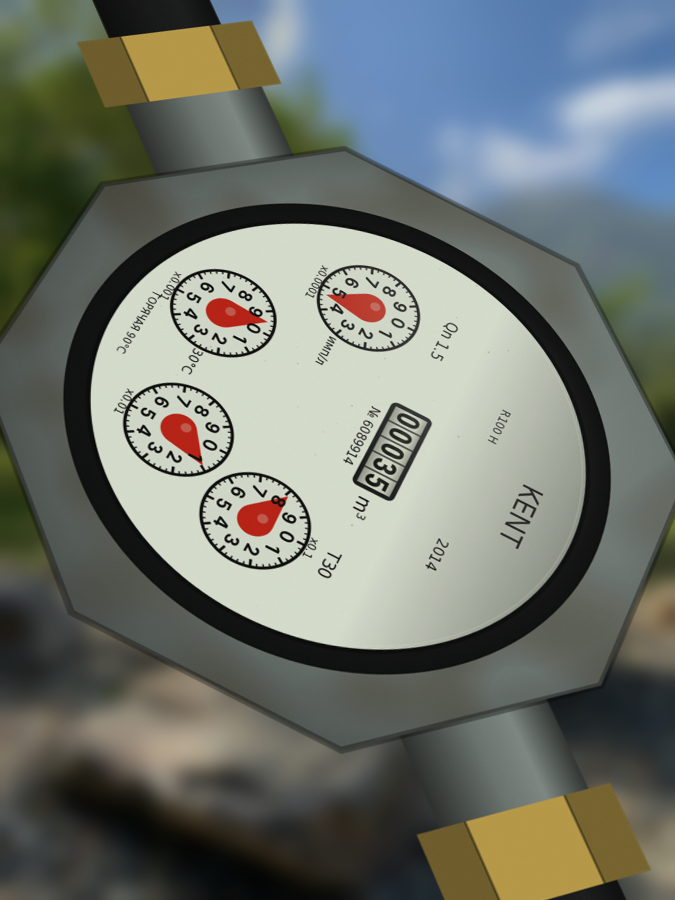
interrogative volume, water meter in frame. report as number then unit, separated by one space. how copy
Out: 35.8094 m³
